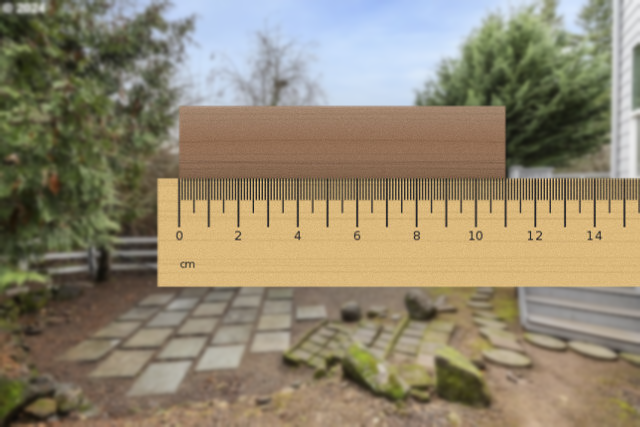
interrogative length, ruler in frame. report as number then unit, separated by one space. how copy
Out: 11 cm
